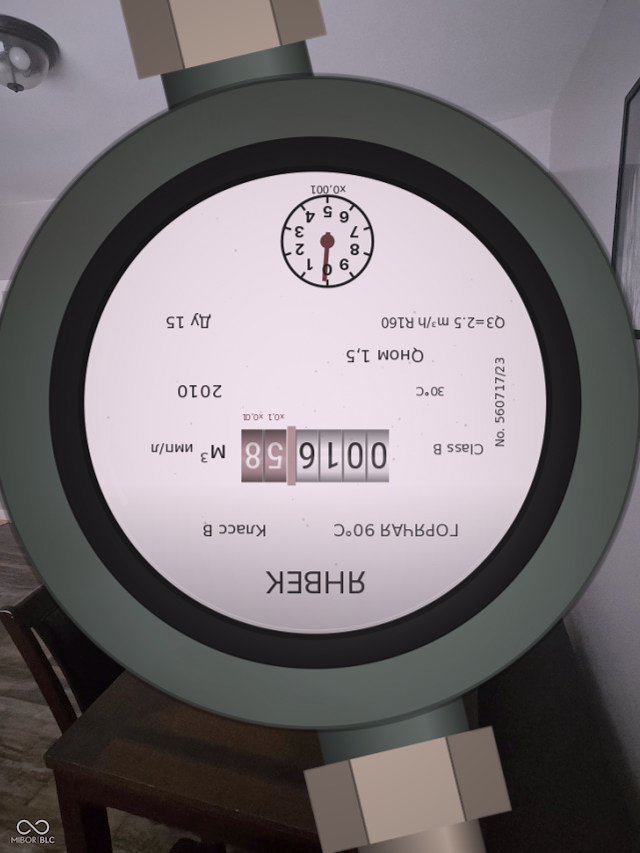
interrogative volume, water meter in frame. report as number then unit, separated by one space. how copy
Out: 16.580 m³
